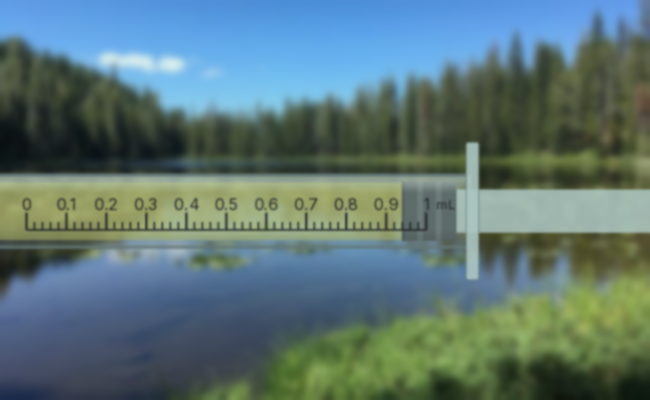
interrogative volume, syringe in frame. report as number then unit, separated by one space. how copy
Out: 0.94 mL
